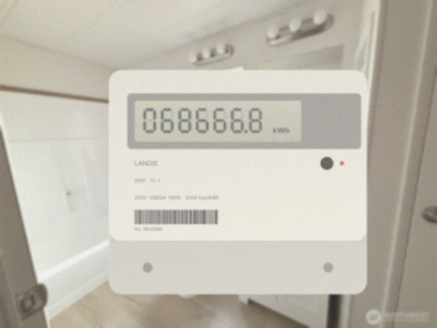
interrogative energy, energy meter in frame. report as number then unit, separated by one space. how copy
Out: 68666.8 kWh
